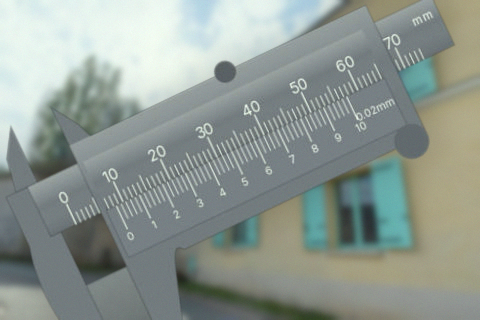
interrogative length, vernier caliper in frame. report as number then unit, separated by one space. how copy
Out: 8.5 mm
